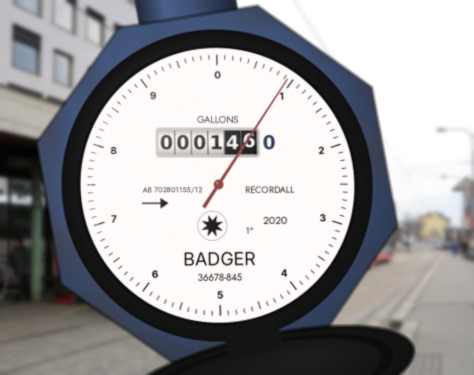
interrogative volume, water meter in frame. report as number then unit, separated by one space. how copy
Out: 1460.9 gal
